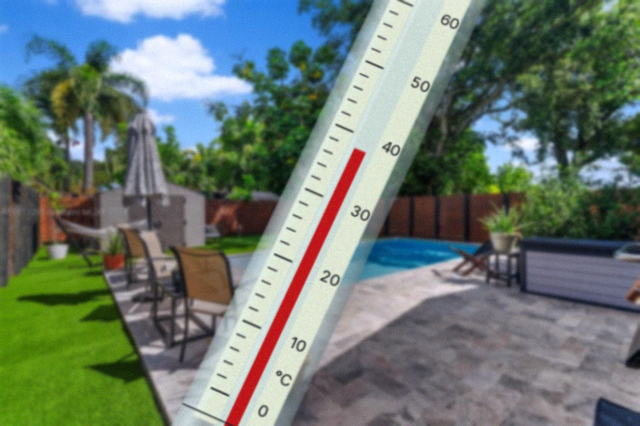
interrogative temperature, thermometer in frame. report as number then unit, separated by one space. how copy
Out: 38 °C
